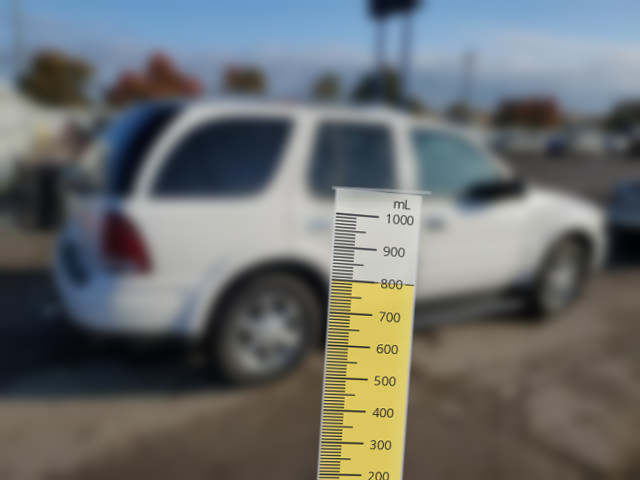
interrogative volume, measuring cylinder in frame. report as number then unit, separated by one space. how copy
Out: 800 mL
